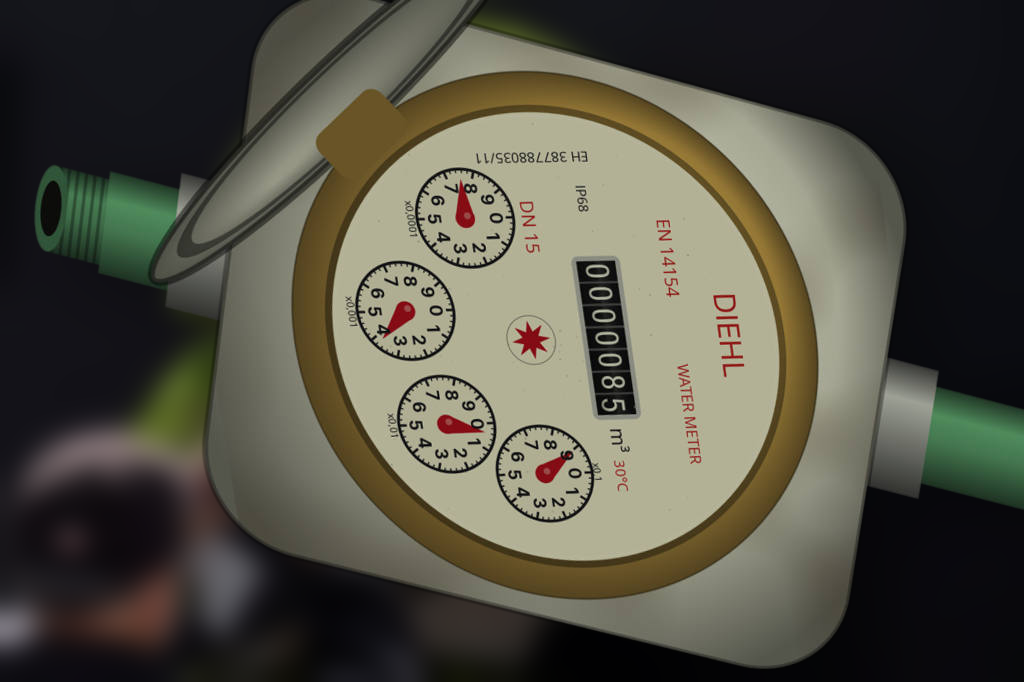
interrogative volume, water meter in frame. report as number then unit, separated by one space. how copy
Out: 84.9037 m³
